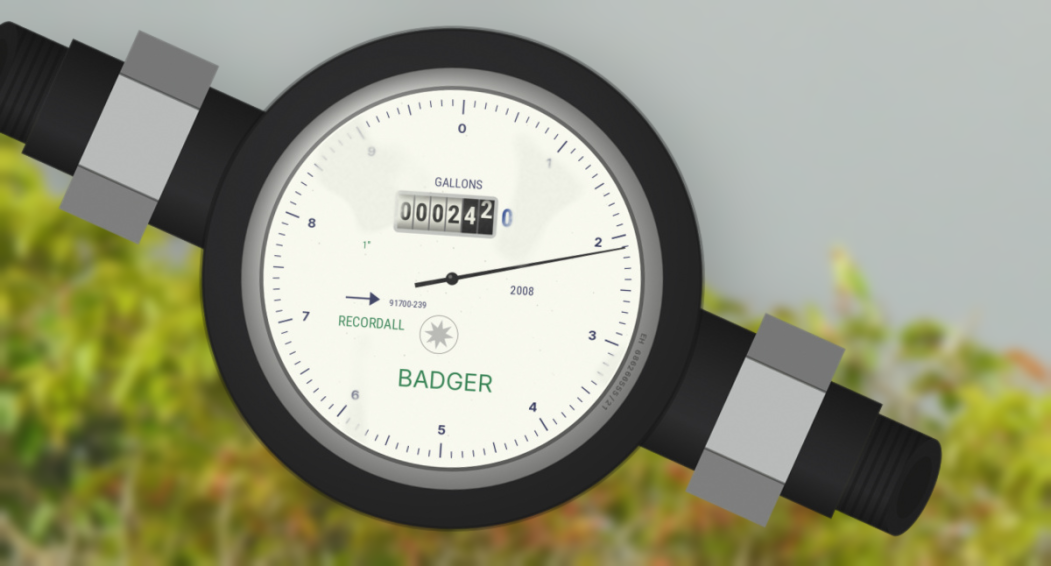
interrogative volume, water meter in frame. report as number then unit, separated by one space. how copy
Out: 2422.1 gal
